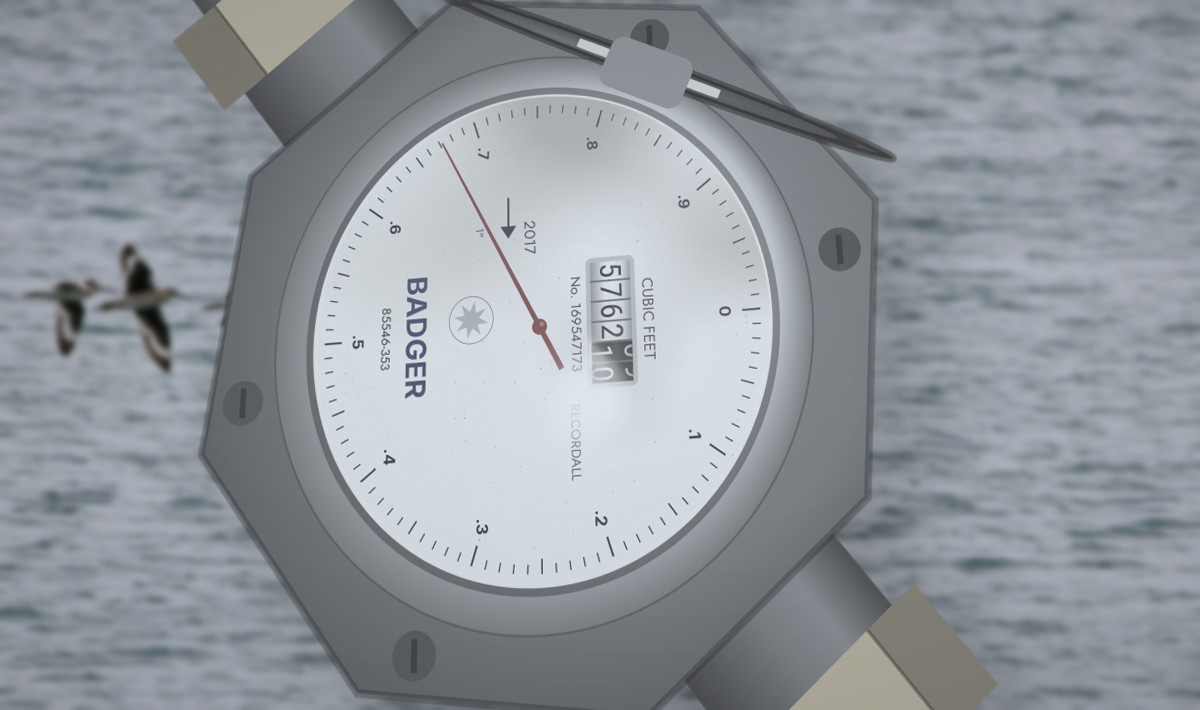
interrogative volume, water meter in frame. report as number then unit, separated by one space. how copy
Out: 576209.67 ft³
